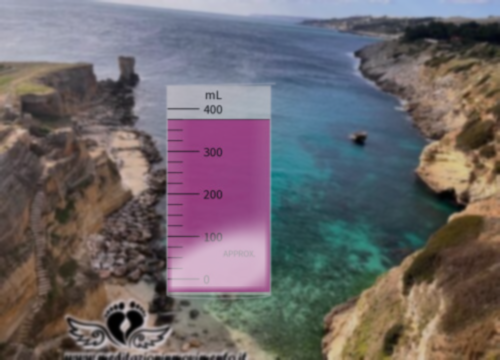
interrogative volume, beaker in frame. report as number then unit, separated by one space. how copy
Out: 375 mL
